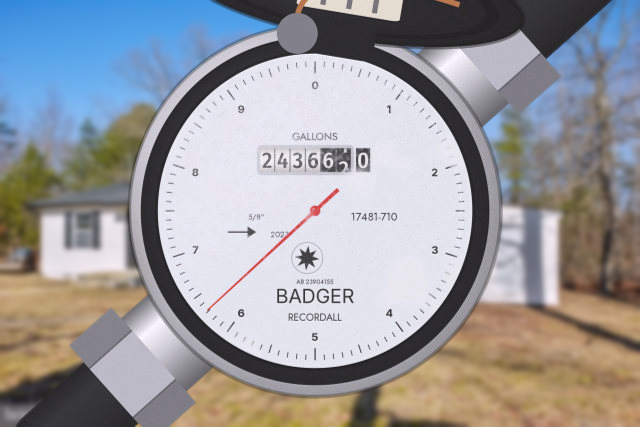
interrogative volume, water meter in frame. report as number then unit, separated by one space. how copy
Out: 2436616.3 gal
